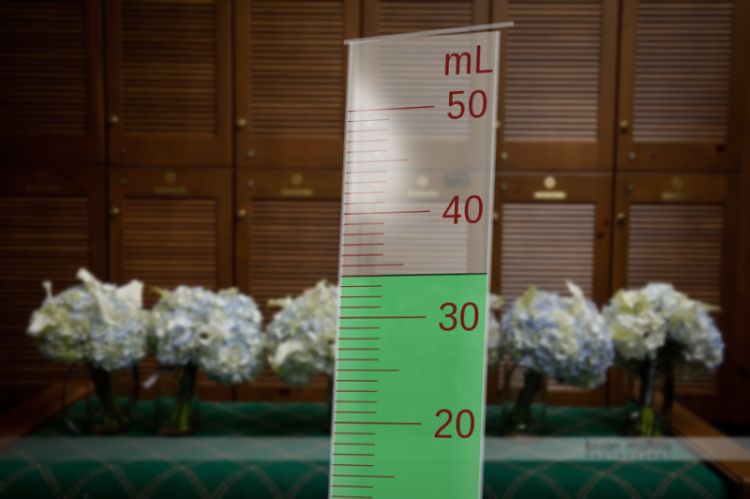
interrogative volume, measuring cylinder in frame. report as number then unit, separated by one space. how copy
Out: 34 mL
